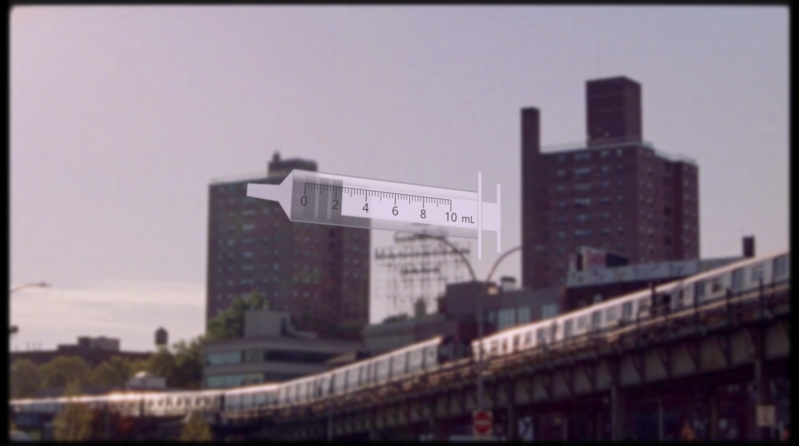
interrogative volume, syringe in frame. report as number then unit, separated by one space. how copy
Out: 0 mL
